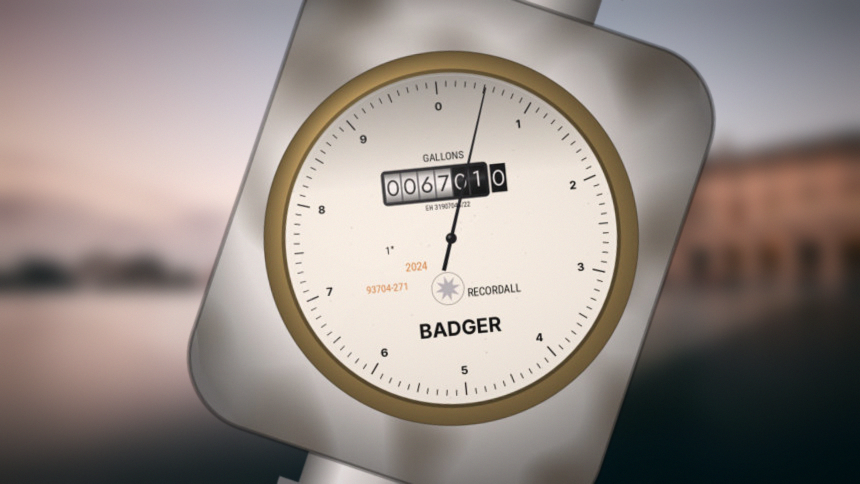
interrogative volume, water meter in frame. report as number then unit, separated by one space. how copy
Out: 67010.5 gal
